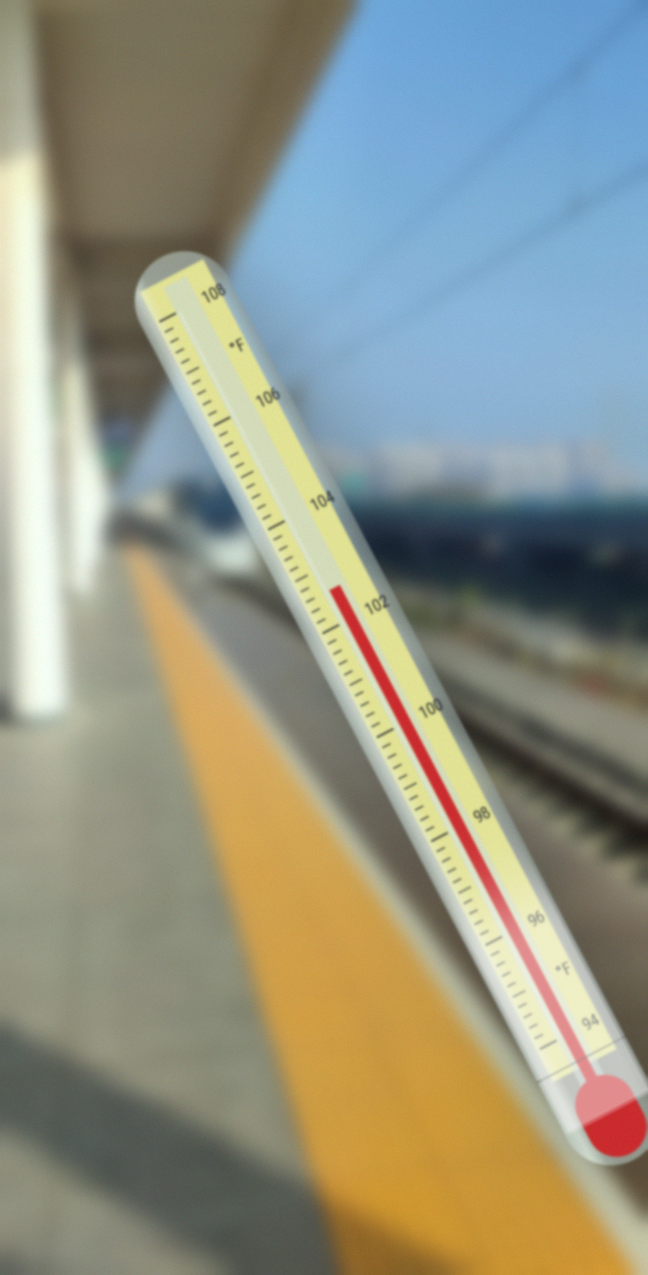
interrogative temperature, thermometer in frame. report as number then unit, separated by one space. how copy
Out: 102.6 °F
